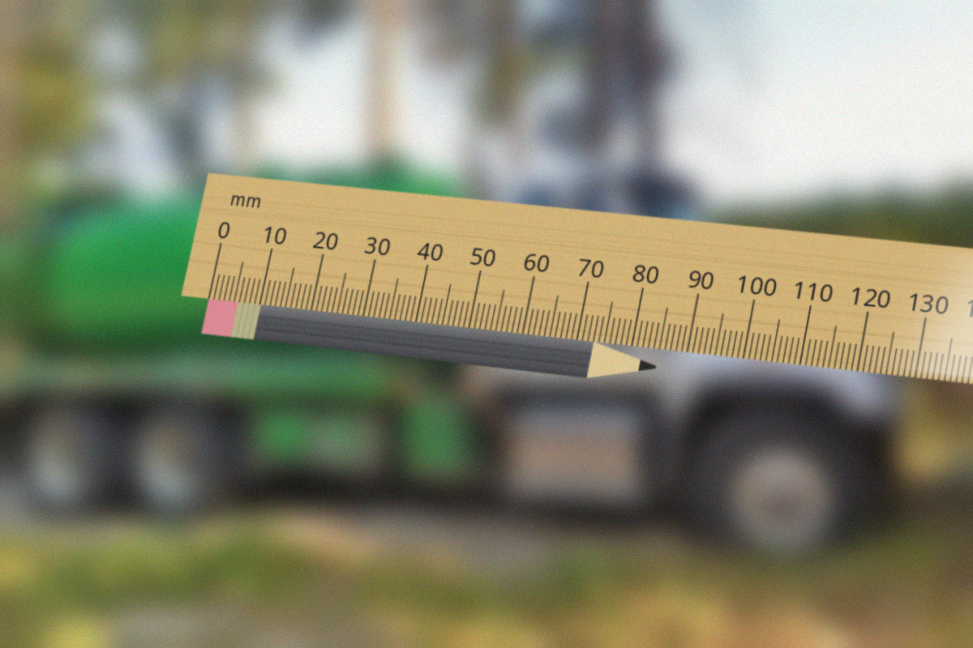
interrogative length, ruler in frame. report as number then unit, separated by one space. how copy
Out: 85 mm
